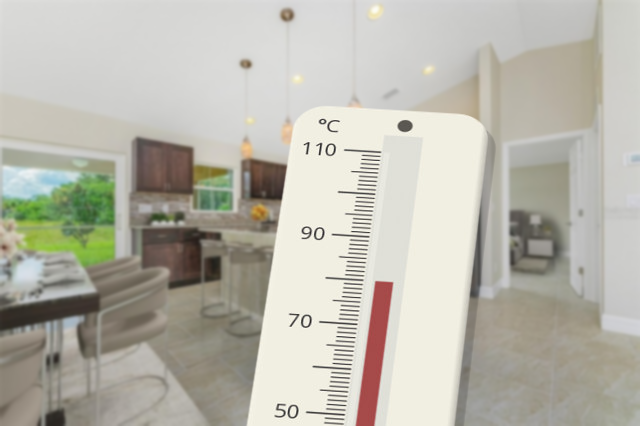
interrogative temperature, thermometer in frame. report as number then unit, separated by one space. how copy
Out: 80 °C
